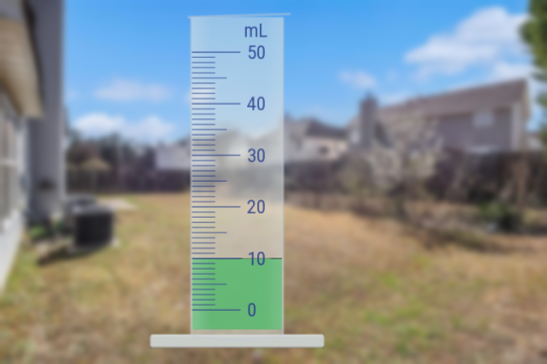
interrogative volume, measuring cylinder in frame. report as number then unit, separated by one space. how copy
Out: 10 mL
